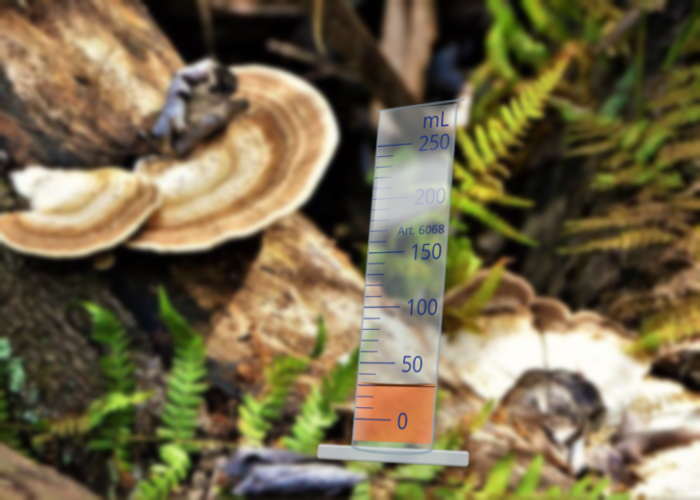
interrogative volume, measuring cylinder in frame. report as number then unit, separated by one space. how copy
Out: 30 mL
